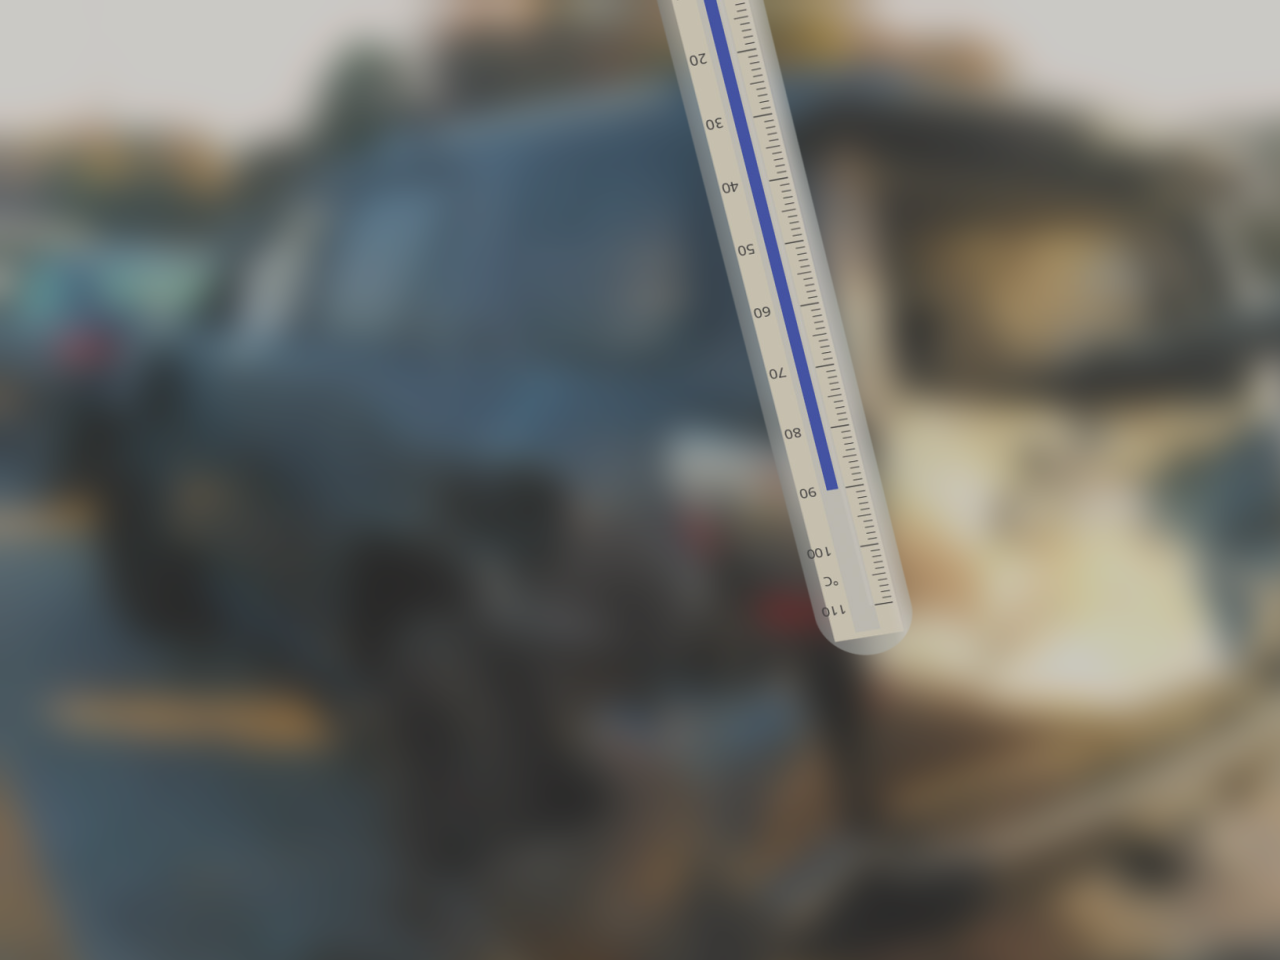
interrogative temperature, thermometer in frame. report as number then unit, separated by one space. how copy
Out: 90 °C
